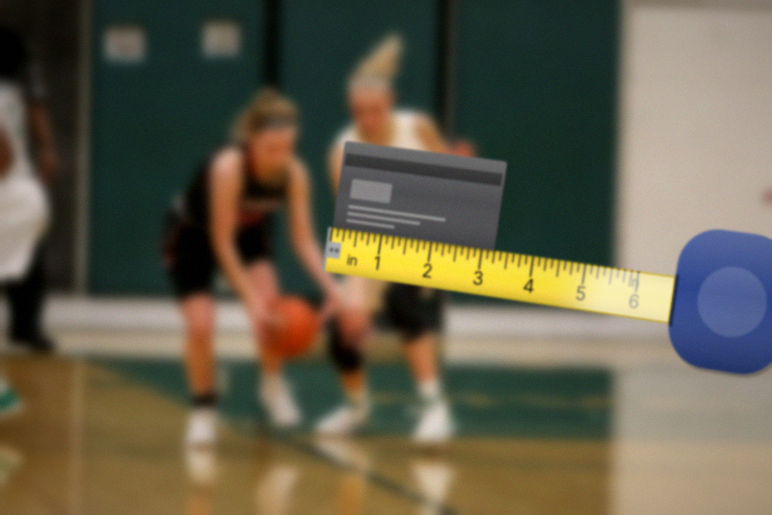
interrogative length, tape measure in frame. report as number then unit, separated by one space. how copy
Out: 3.25 in
